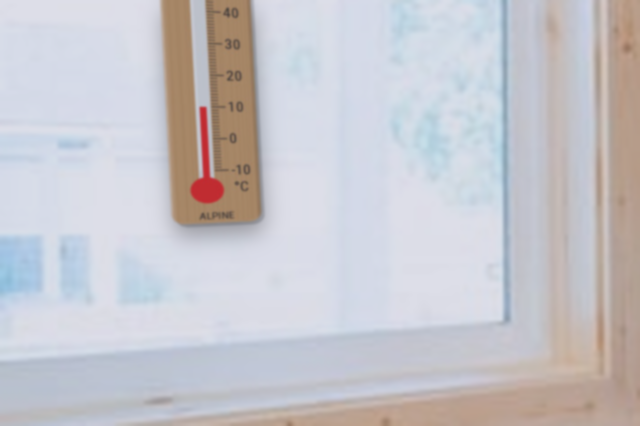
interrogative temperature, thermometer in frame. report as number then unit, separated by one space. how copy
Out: 10 °C
